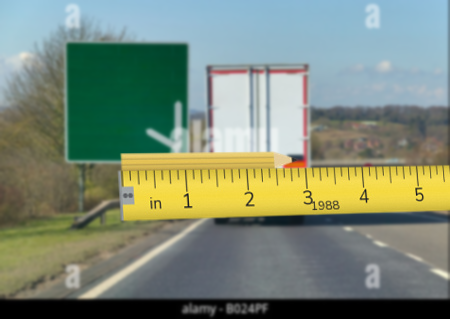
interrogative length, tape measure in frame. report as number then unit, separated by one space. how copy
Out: 2.875 in
